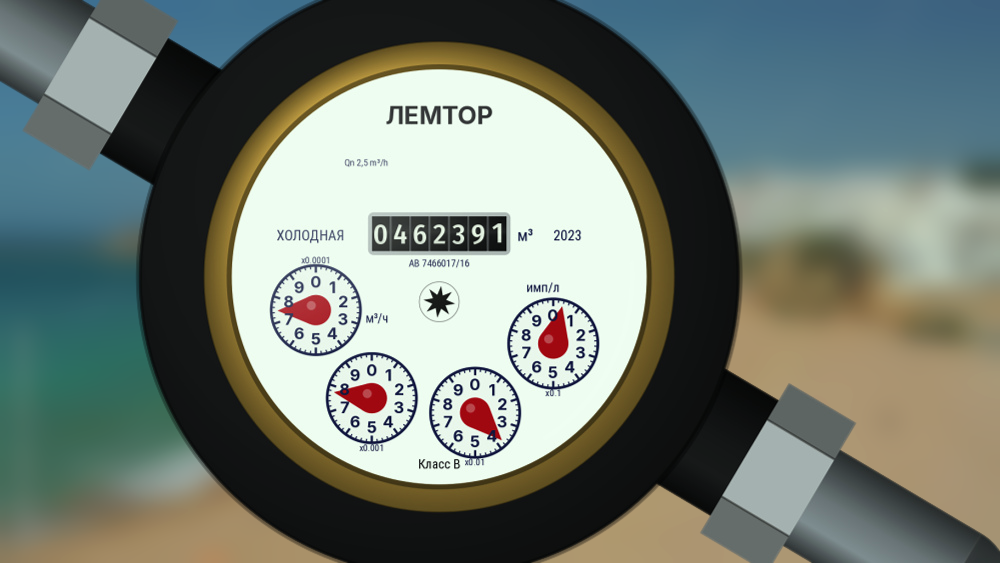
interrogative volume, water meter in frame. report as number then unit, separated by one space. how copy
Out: 462391.0377 m³
